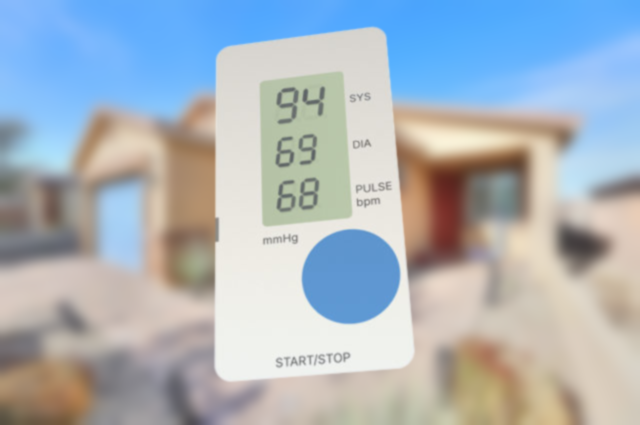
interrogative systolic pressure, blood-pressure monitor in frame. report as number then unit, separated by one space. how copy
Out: 94 mmHg
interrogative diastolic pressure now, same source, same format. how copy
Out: 69 mmHg
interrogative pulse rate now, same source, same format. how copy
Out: 68 bpm
